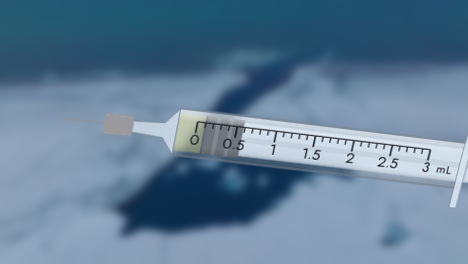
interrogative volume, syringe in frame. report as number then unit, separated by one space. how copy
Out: 0.1 mL
